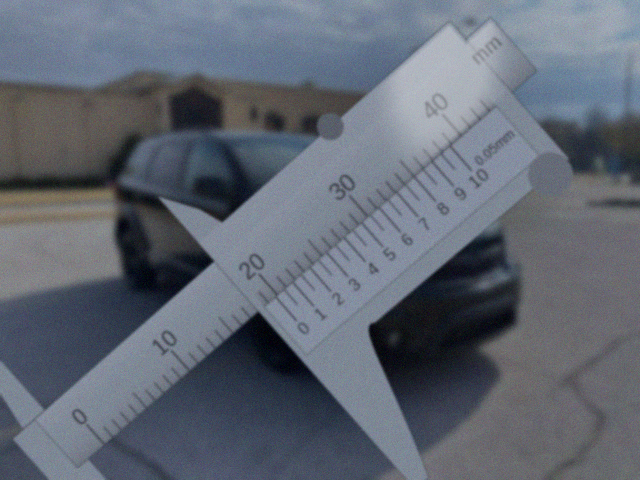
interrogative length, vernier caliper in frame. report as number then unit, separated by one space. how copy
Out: 19.8 mm
